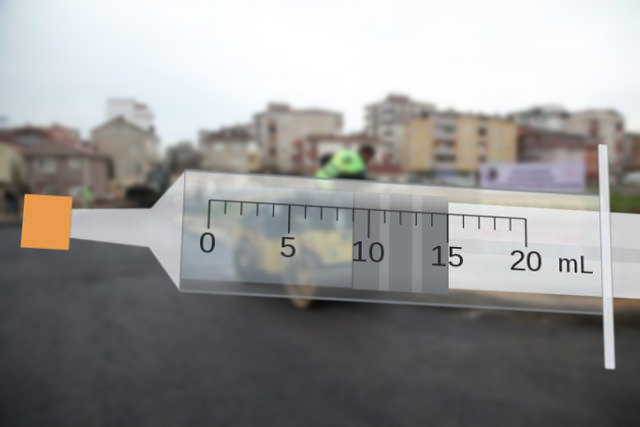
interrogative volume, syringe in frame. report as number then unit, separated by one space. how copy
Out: 9 mL
